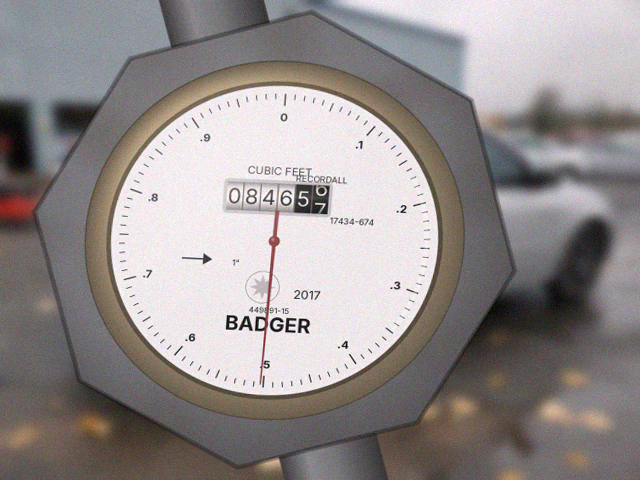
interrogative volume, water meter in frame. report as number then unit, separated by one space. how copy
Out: 84656.50 ft³
